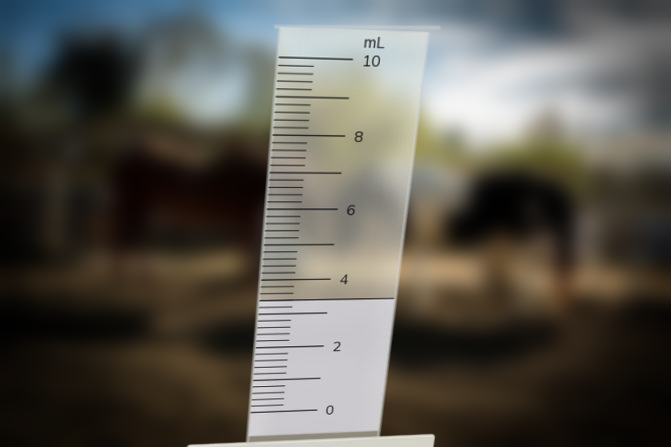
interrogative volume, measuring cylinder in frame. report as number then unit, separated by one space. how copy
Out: 3.4 mL
